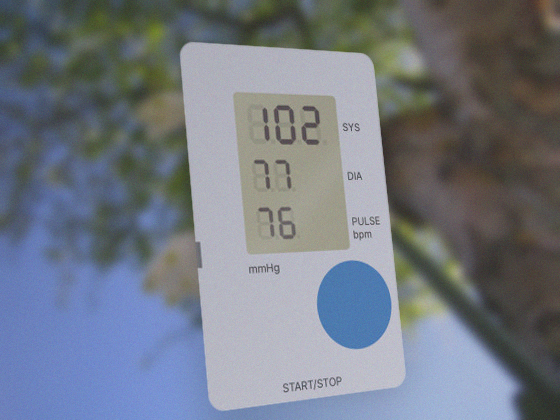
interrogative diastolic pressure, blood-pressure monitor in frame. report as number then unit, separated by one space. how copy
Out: 77 mmHg
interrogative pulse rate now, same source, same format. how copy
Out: 76 bpm
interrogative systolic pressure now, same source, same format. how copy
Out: 102 mmHg
